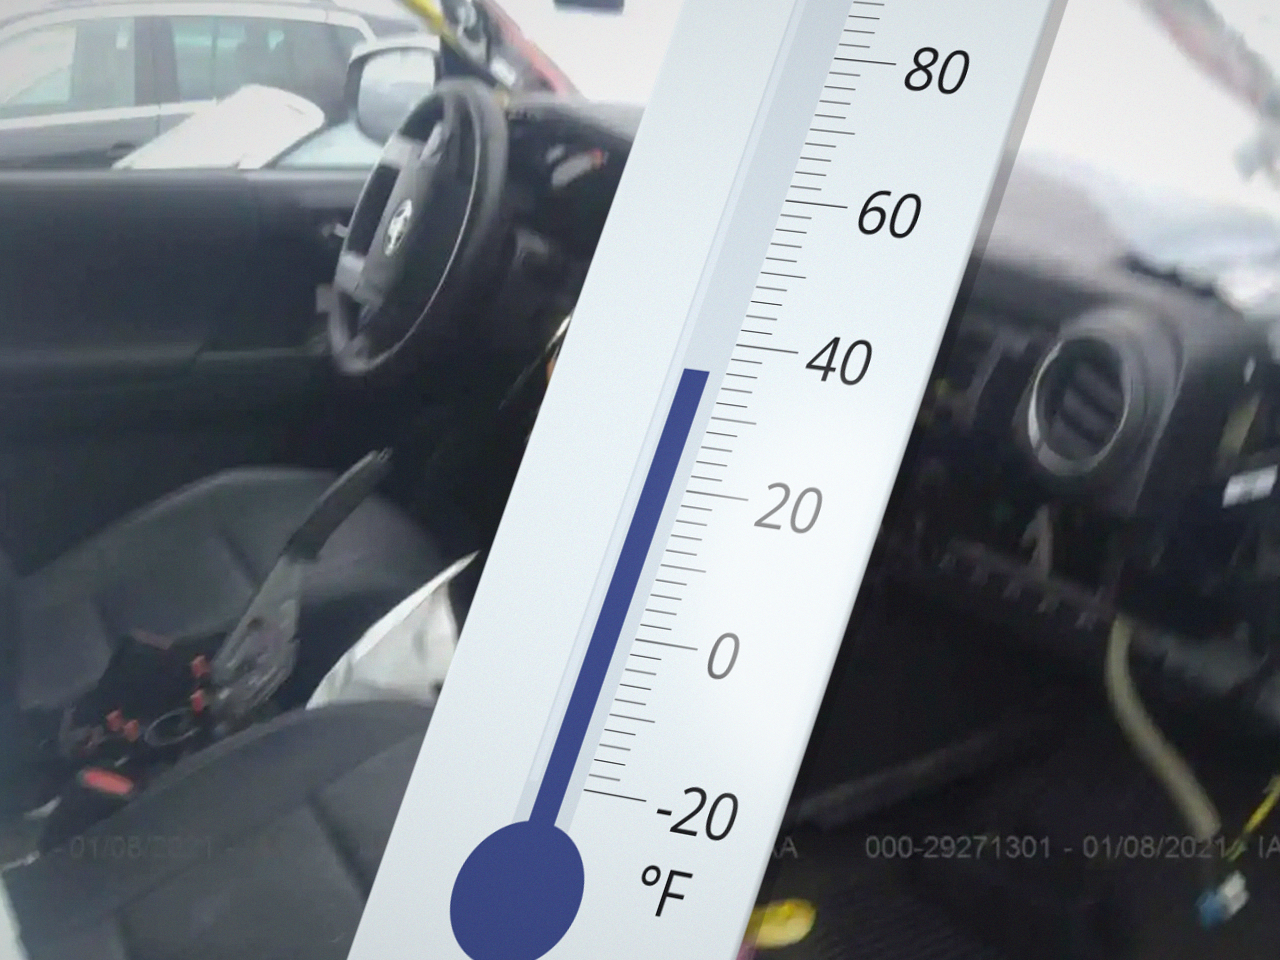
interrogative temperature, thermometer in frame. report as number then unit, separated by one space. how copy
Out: 36 °F
